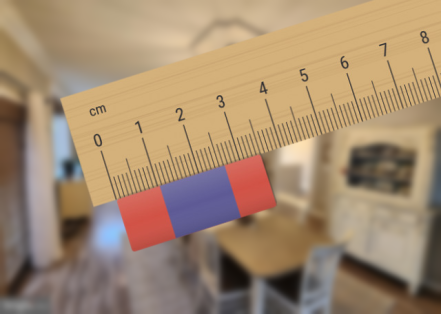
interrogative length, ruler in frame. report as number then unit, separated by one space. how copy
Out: 3.5 cm
